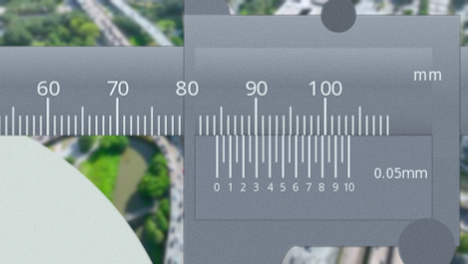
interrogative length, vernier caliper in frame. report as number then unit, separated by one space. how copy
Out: 84.4 mm
